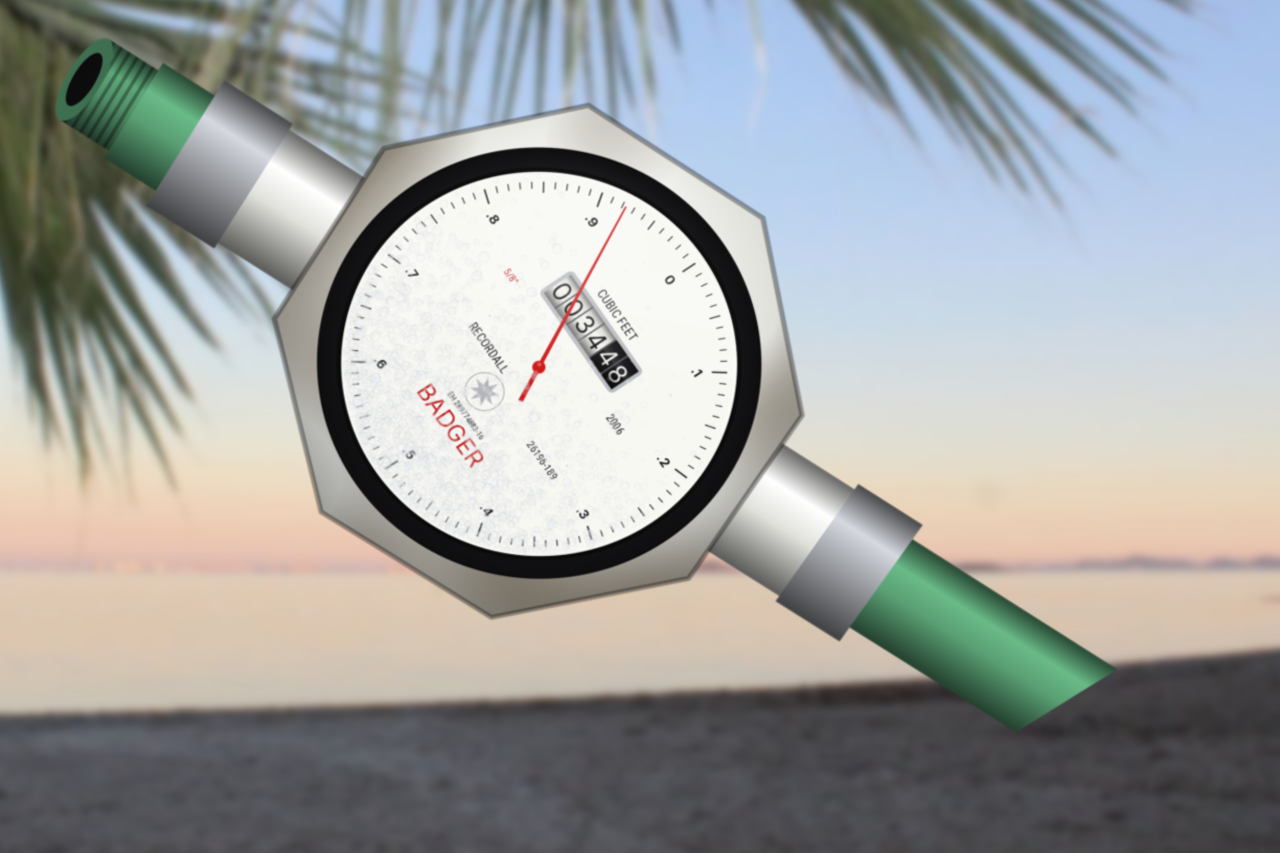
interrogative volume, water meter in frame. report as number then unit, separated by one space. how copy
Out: 3447.92 ft³
